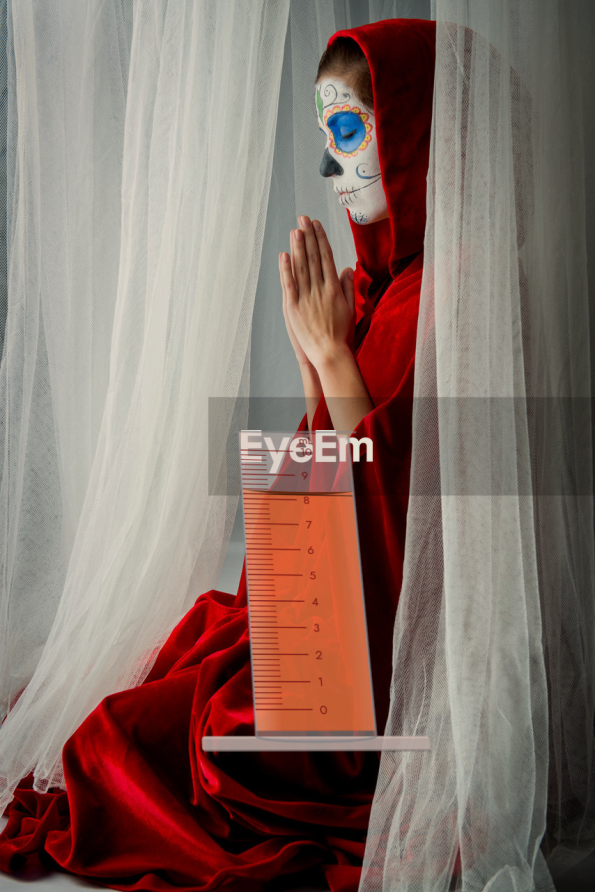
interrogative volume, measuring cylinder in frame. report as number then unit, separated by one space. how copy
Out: 8.2 mL
